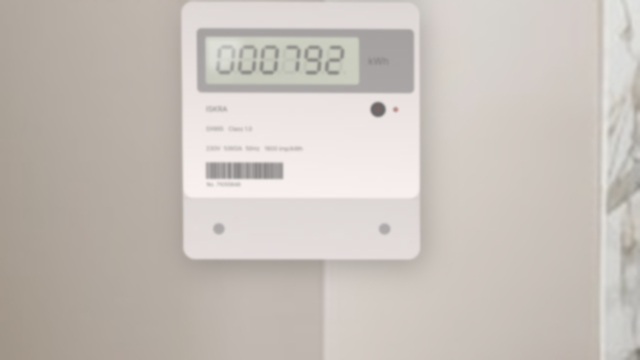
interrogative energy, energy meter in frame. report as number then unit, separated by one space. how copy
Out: 792 kWh
